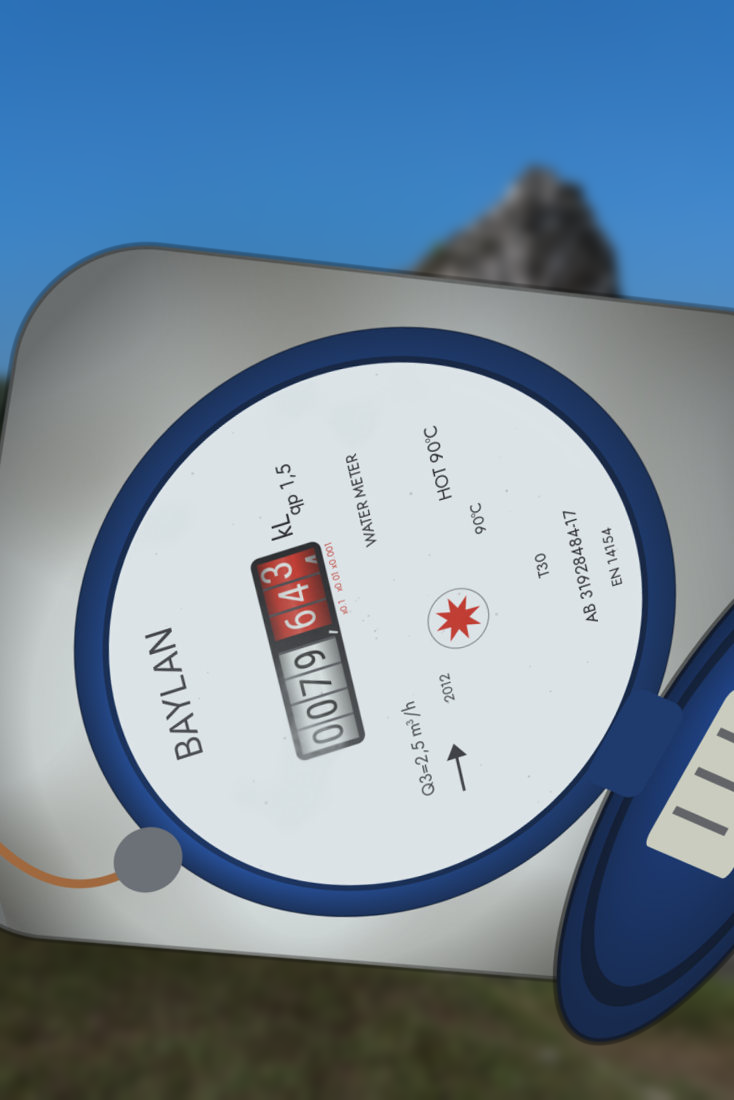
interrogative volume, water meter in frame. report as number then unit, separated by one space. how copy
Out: 79.643 kL
